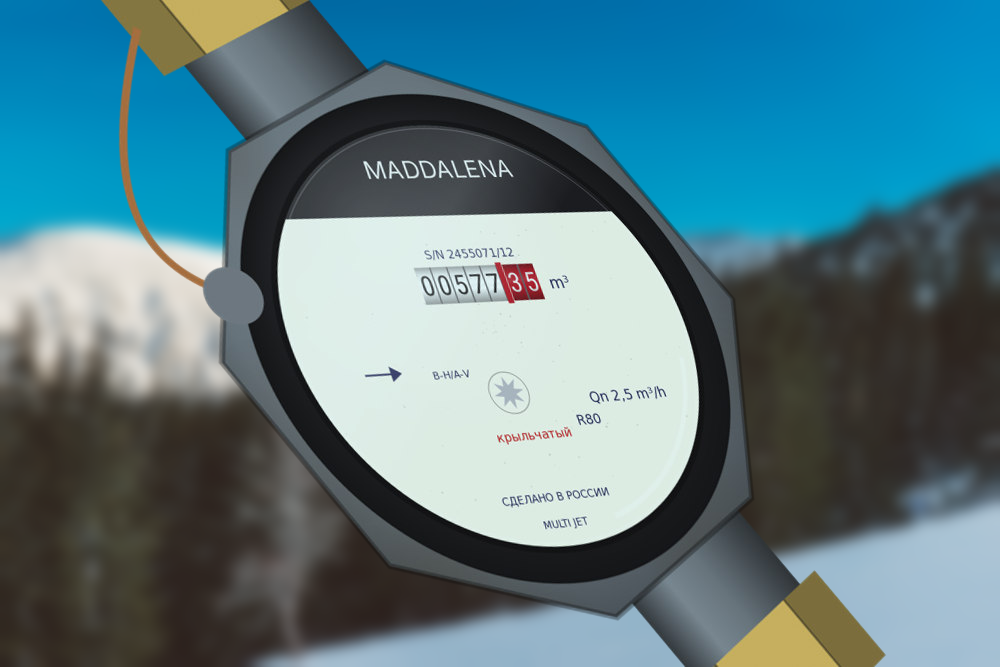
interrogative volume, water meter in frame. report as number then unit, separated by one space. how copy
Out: 577.35 m³
